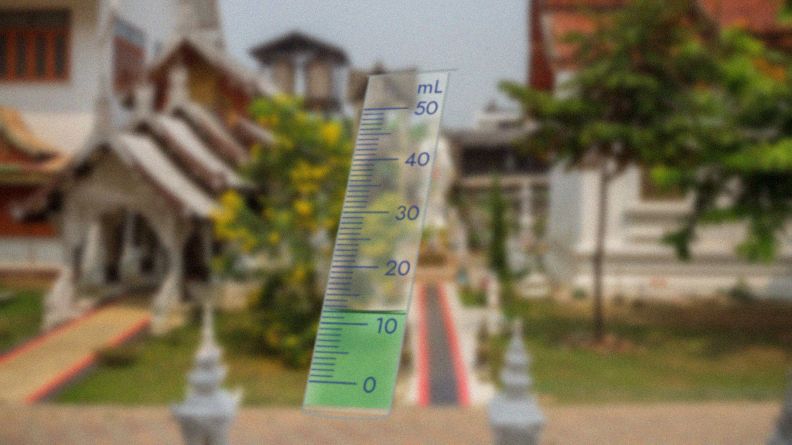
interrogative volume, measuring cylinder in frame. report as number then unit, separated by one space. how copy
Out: 12 mL
